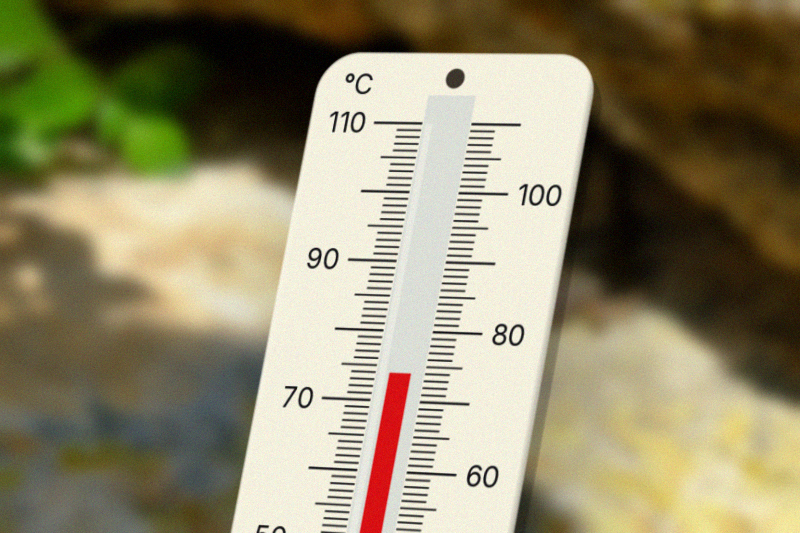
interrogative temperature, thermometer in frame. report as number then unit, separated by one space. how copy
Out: 74 °C
